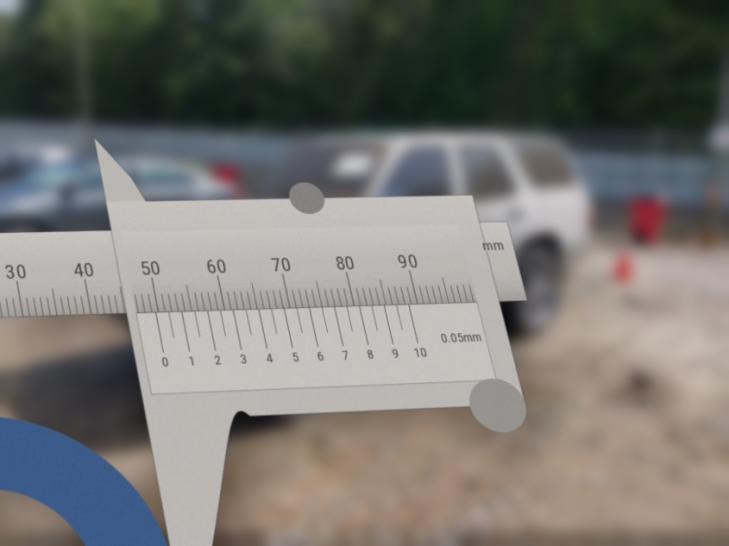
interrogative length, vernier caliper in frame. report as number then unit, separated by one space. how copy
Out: 49.6 mm
